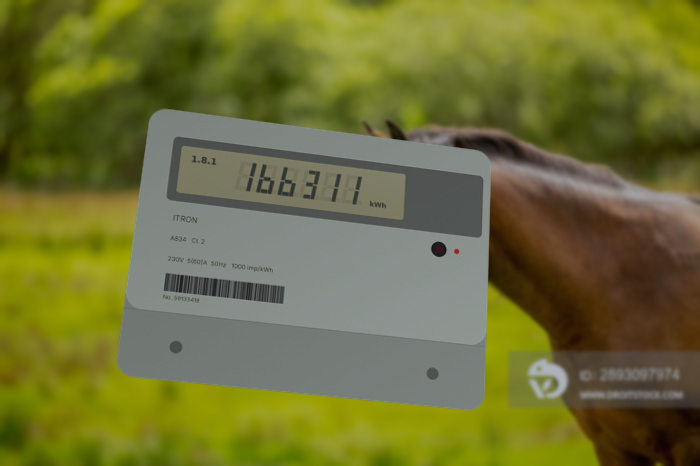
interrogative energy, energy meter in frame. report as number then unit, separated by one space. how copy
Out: 166311 kWh
